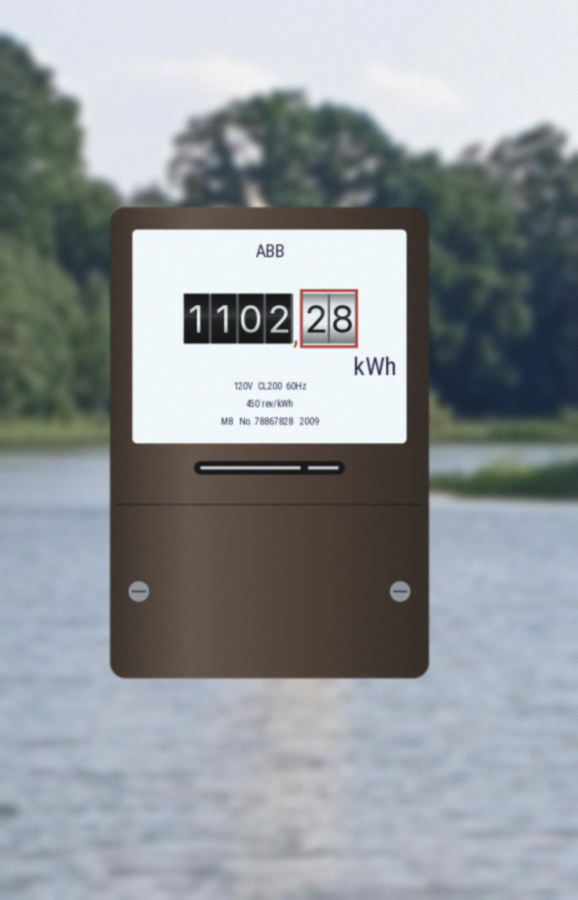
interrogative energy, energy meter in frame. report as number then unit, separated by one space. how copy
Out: 1102.28 kWh
